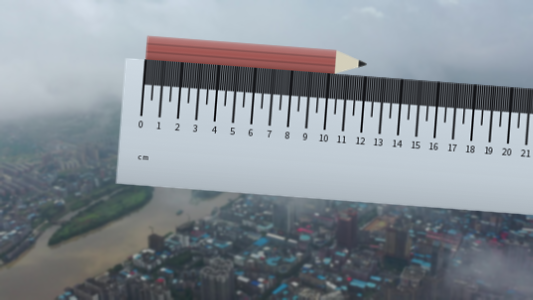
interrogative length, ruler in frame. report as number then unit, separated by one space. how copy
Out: 12 cm
